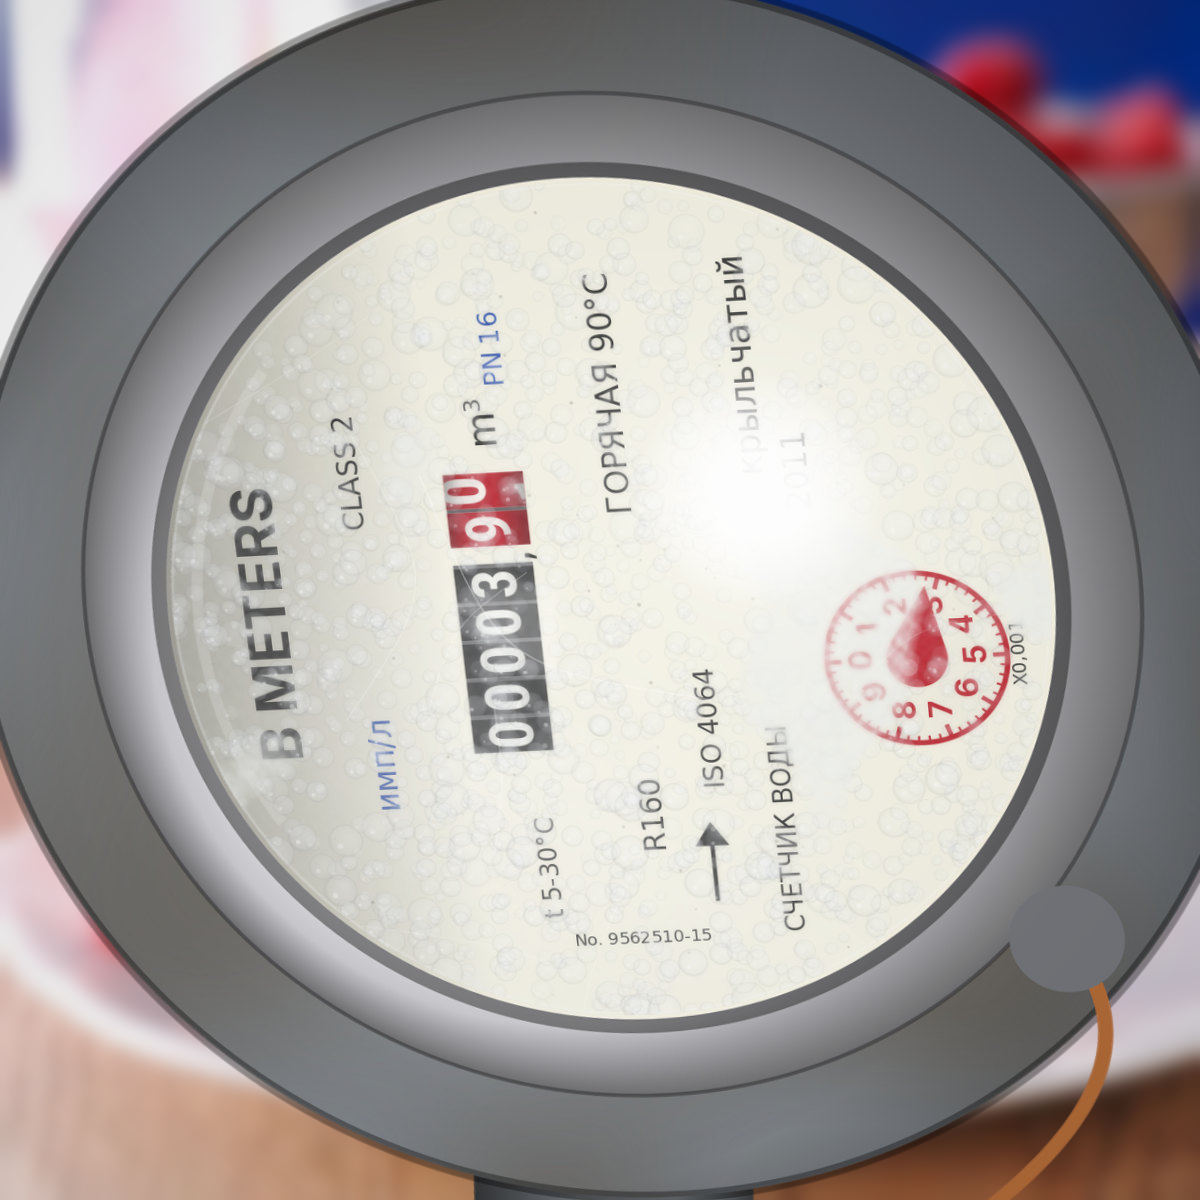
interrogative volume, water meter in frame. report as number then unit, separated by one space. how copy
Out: 3.902 m³
